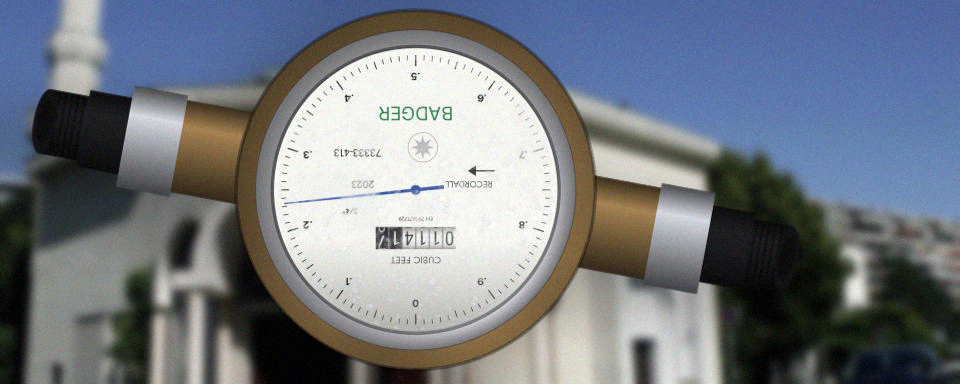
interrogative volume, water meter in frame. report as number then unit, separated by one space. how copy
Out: 11417.23 ft³
